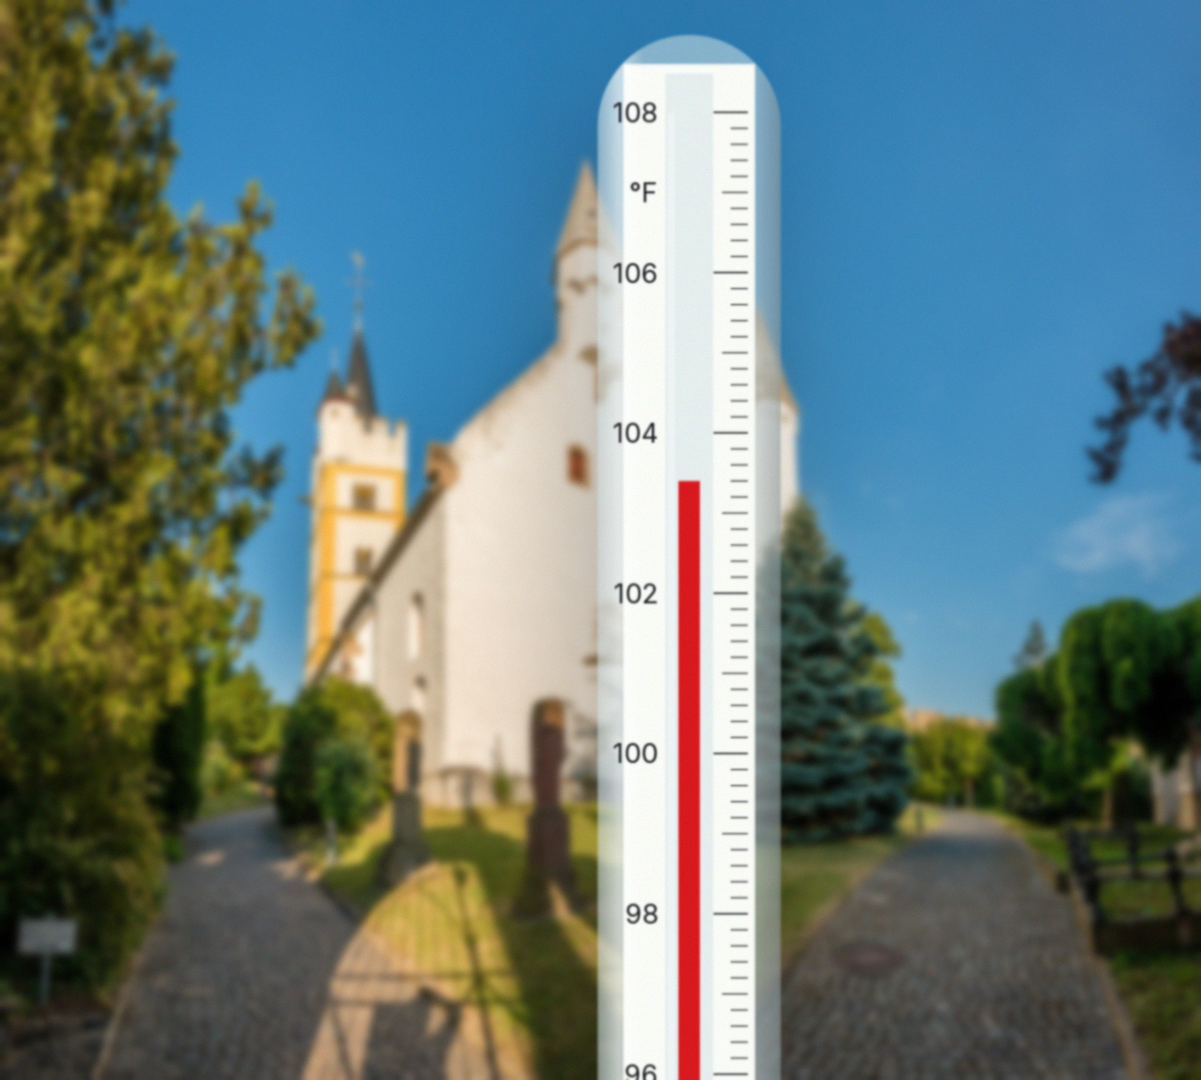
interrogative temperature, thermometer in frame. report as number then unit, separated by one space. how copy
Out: 103.4 °F
